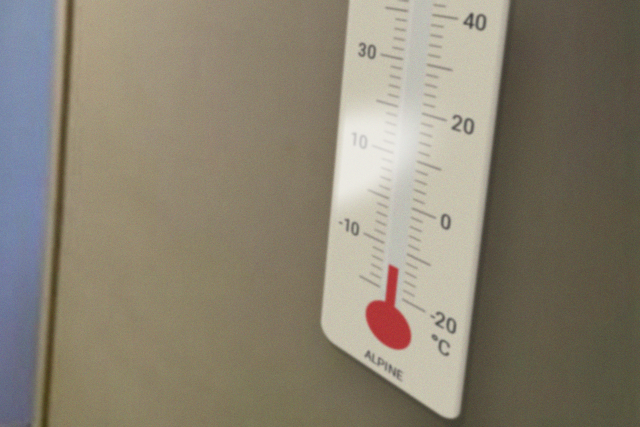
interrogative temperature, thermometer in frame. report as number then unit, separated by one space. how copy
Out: -14 °C
